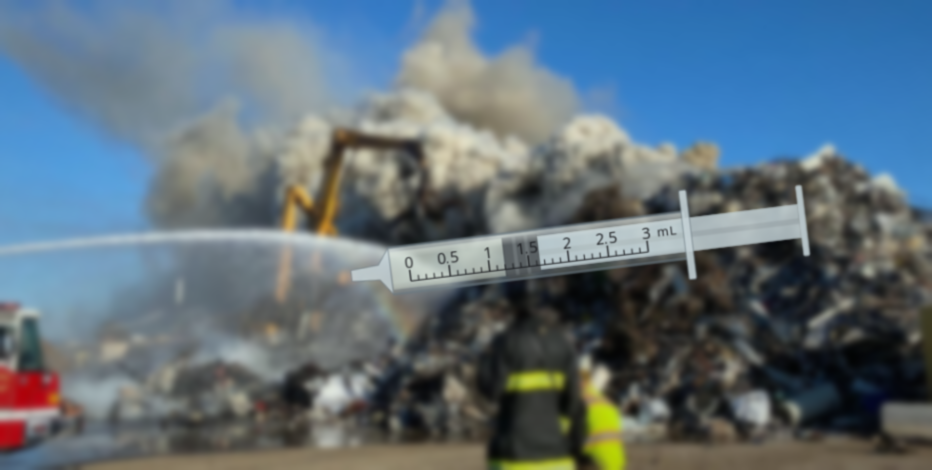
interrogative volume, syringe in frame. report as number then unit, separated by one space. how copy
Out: 1.2 mL
